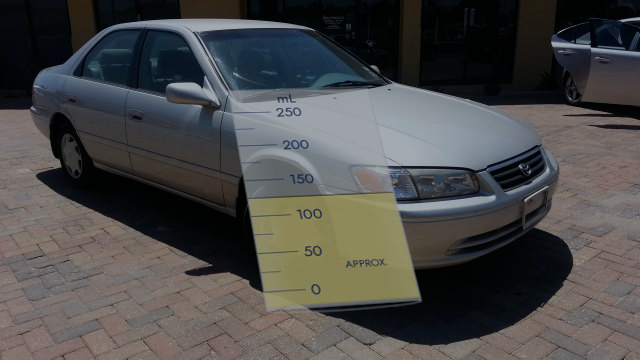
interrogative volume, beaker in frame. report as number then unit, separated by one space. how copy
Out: 125 mL
